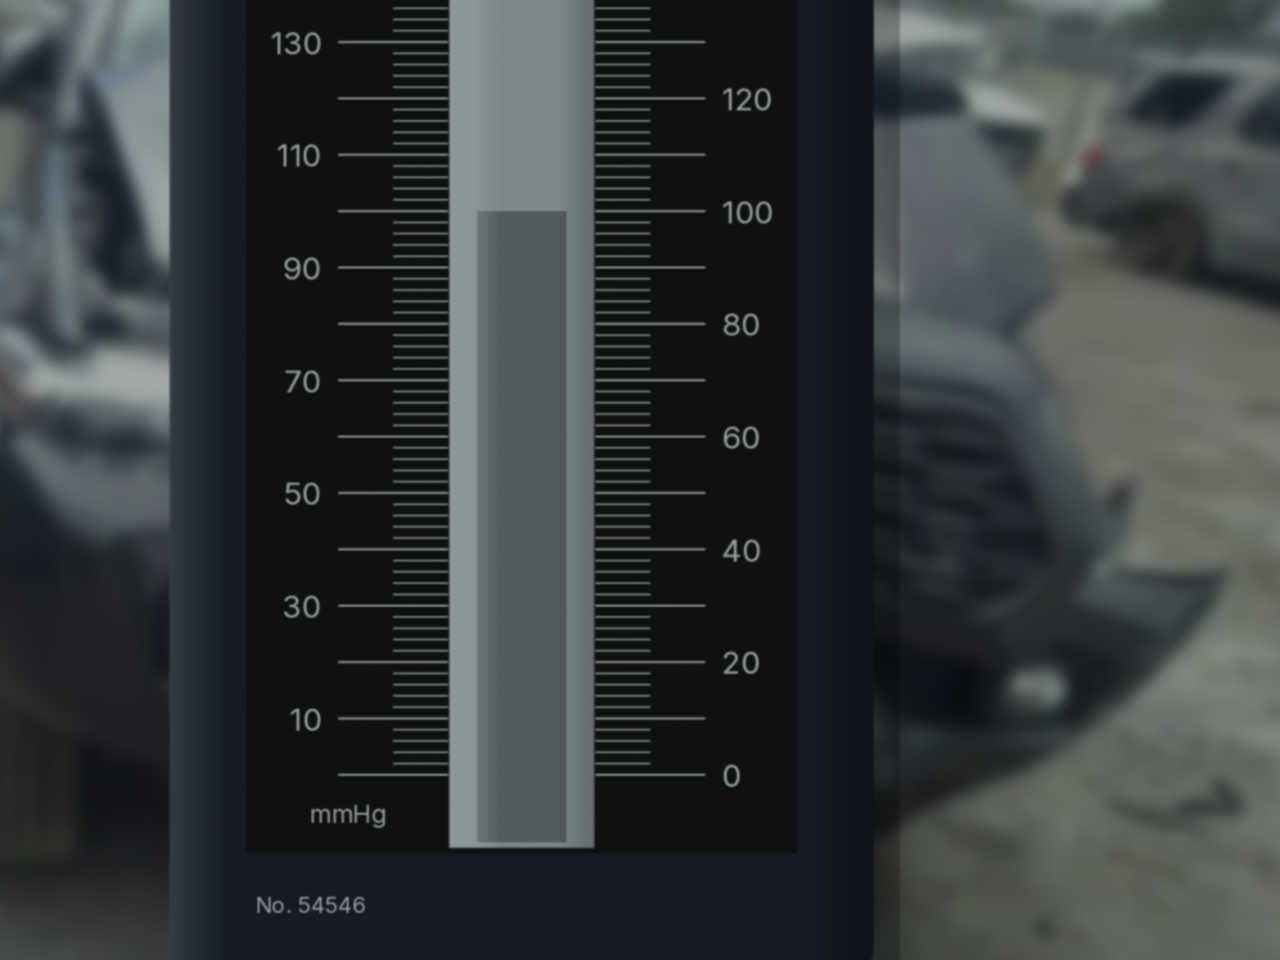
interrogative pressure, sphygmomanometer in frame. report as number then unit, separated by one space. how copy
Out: 100 mmHg
